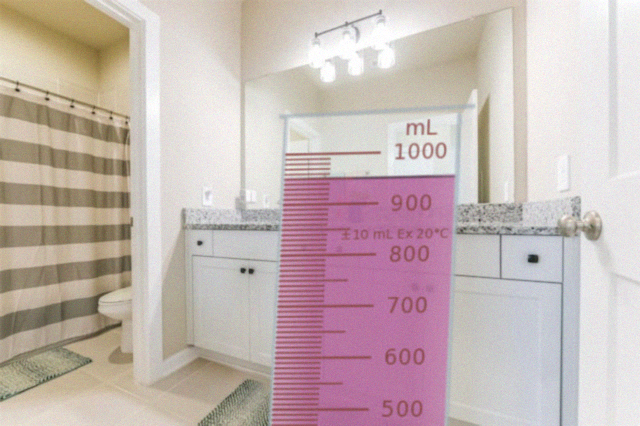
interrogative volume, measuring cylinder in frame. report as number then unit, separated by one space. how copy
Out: 950 mL
